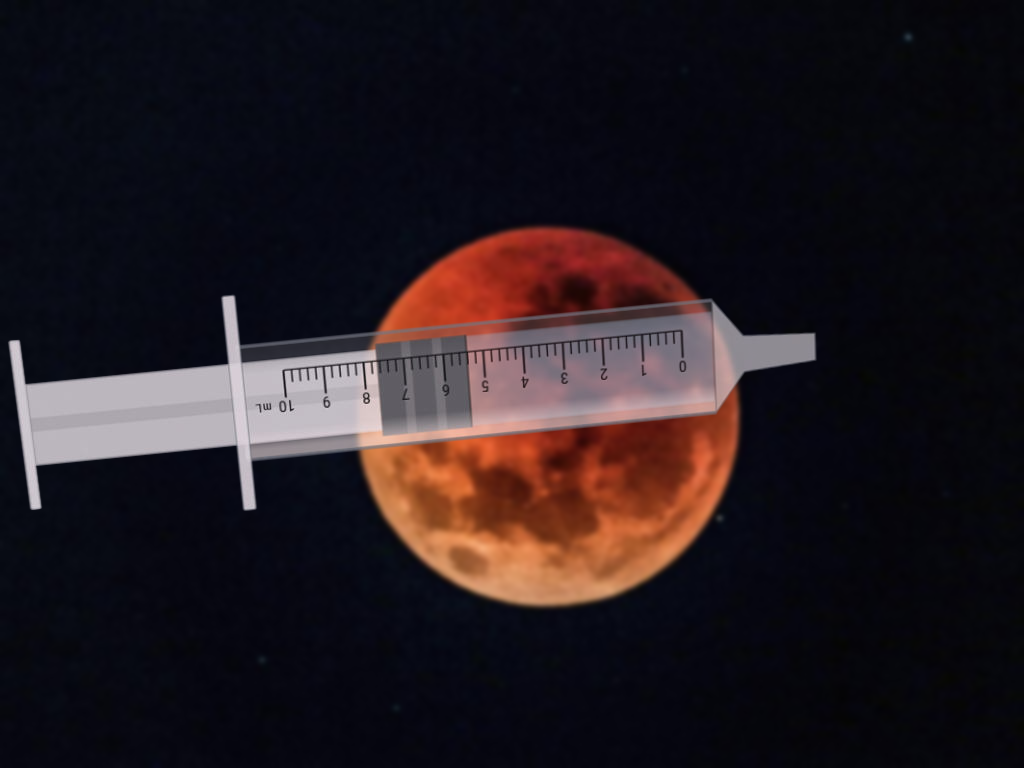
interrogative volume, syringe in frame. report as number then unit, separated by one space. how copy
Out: 5.4 mL
